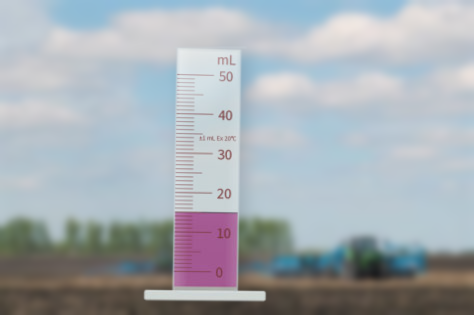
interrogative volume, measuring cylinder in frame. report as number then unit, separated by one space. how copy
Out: 15 mL
